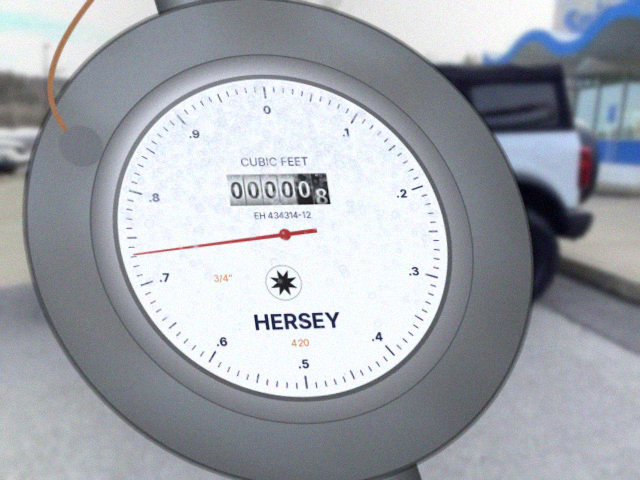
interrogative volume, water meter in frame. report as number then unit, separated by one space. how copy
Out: 7.73 ft³
